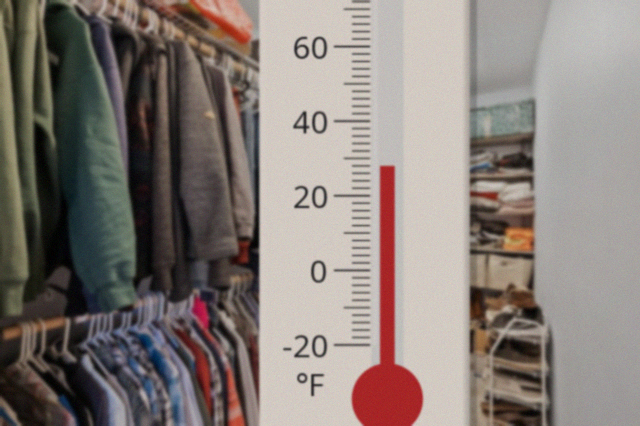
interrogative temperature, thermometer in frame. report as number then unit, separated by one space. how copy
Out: 28 °F
